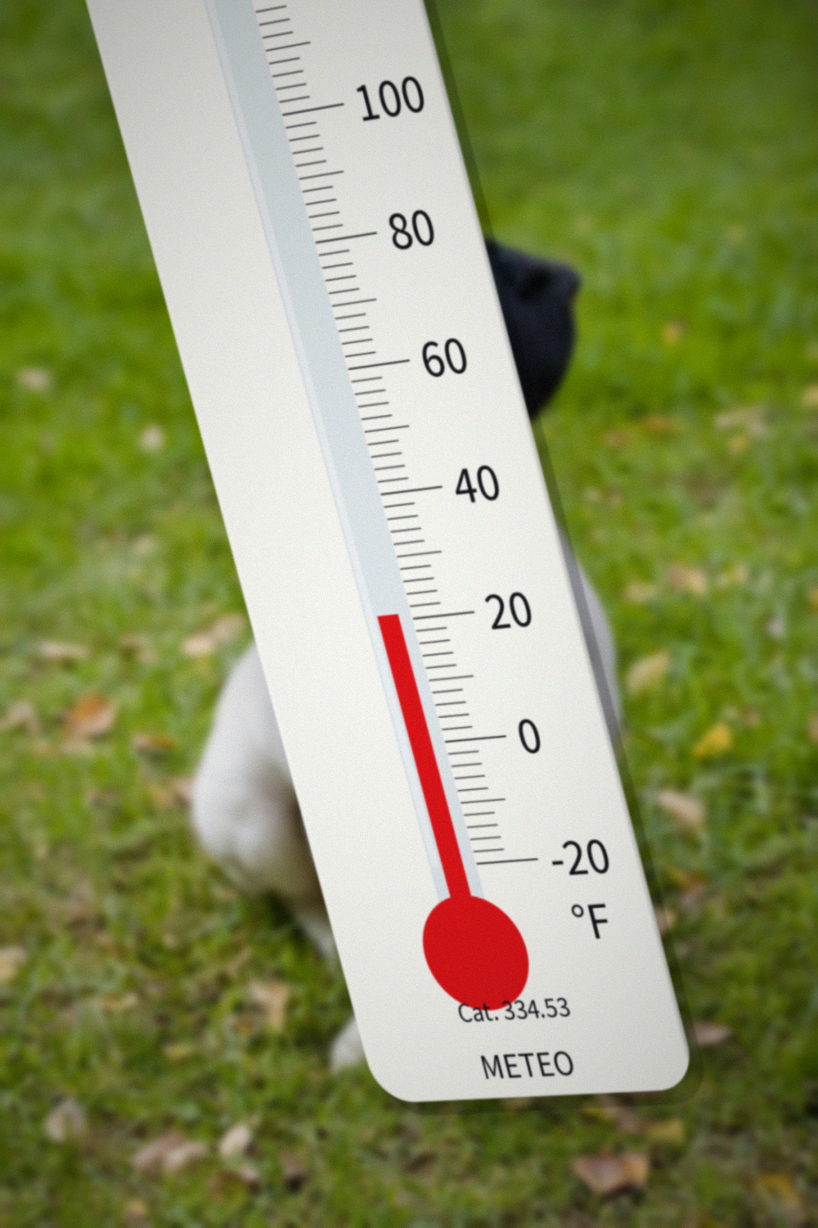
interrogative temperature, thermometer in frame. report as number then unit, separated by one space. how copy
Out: 21 °F
